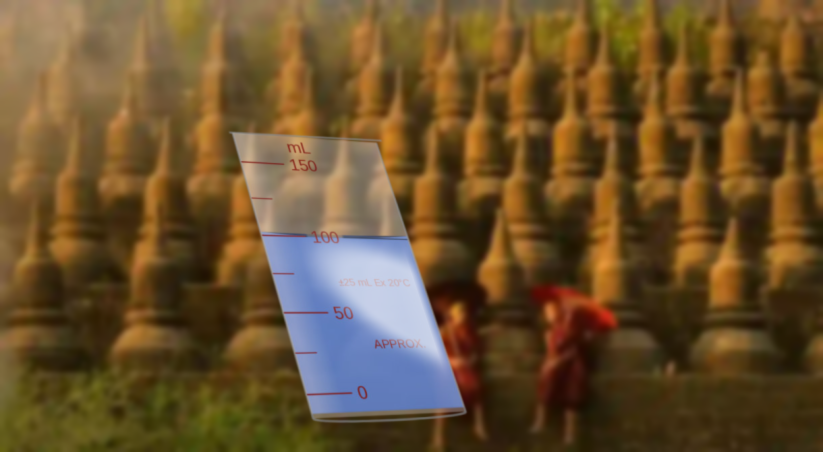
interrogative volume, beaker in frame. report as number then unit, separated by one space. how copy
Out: 100 mL
